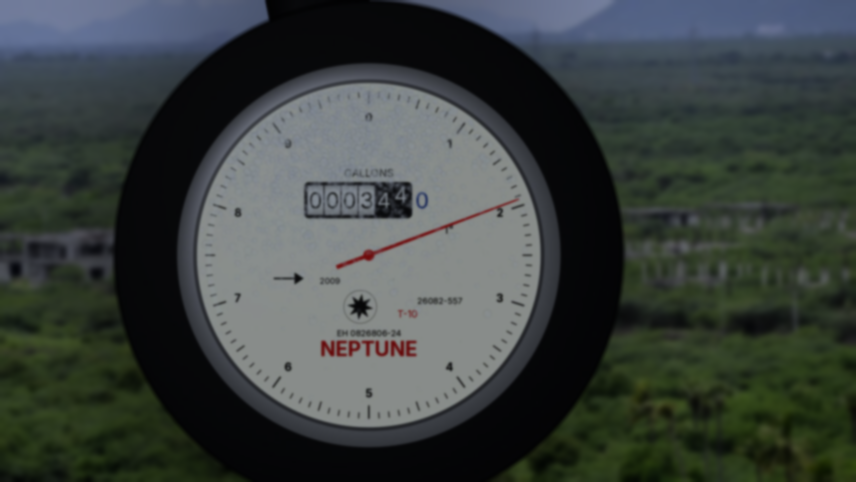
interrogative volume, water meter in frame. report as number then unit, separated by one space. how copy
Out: 3441.9 gal
